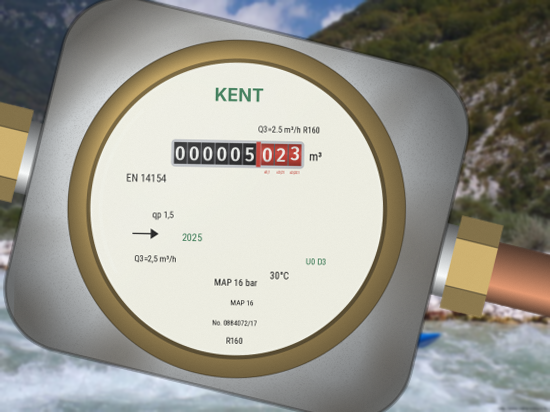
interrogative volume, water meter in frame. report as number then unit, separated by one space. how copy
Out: 5.023 m³
